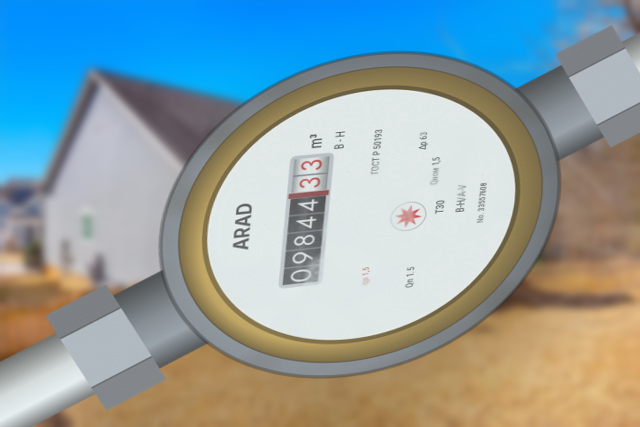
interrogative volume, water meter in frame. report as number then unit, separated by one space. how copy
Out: 9844.33 m³
